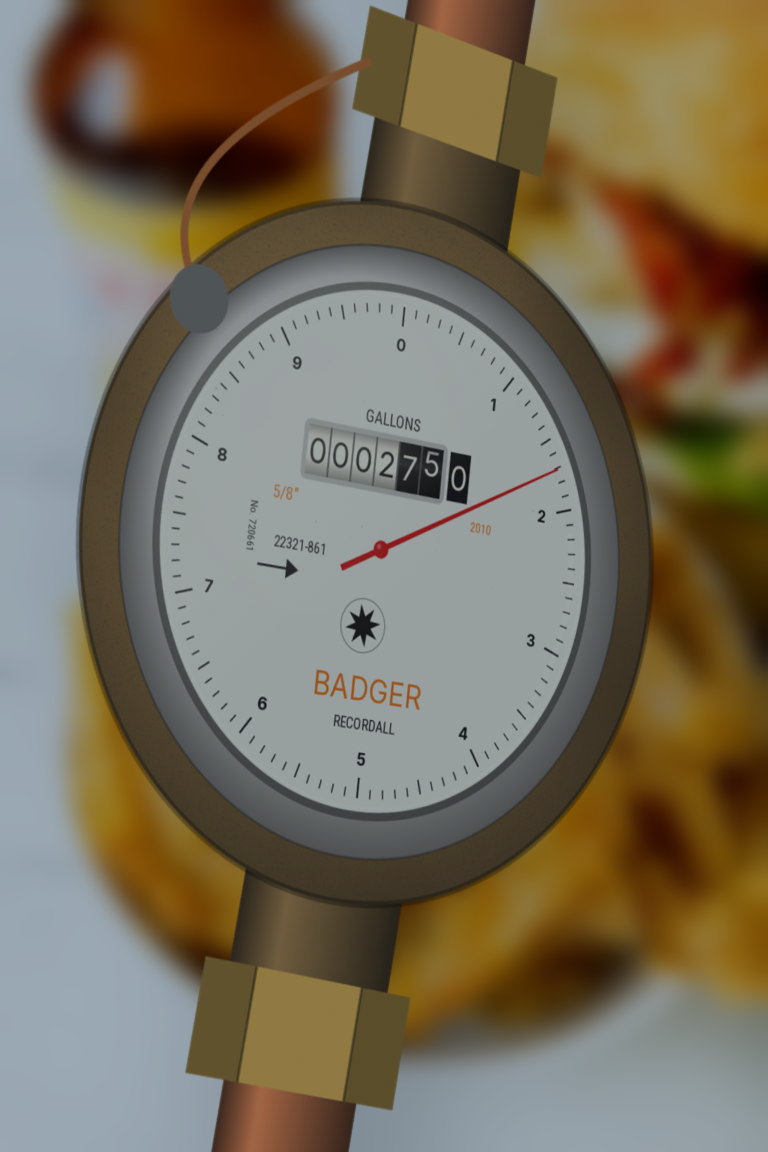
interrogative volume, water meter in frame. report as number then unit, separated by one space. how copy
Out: 2751.7 gal
